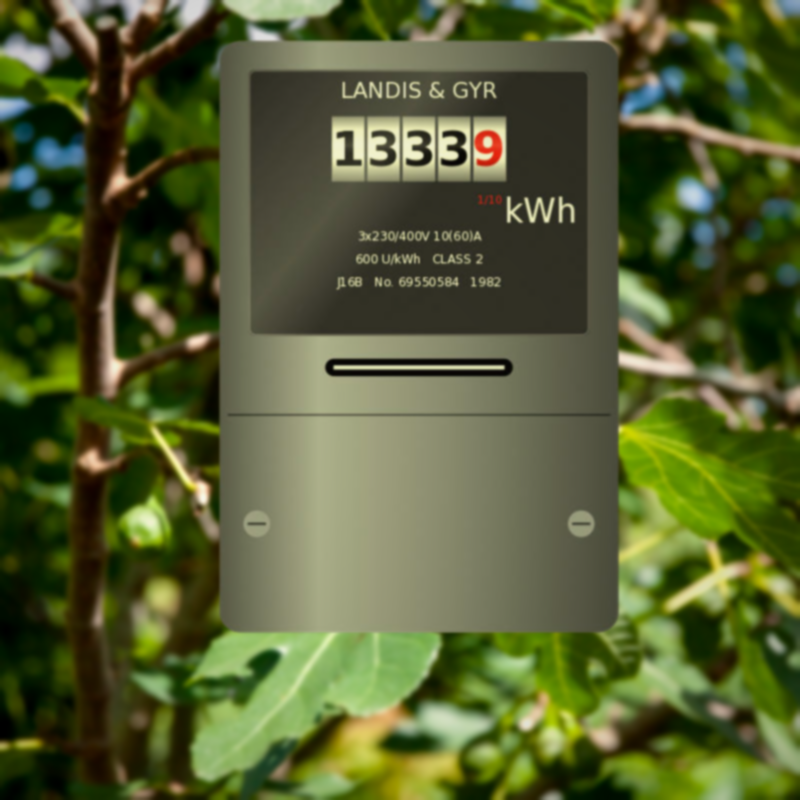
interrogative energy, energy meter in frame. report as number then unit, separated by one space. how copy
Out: 1333.9 kWh
